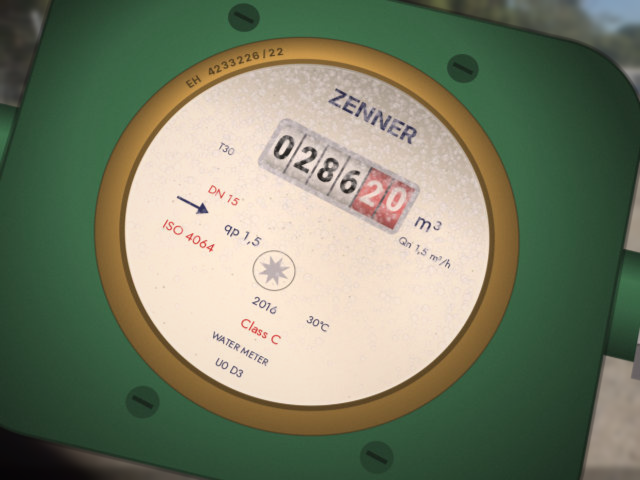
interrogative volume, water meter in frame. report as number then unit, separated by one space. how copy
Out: 286.20 m³
